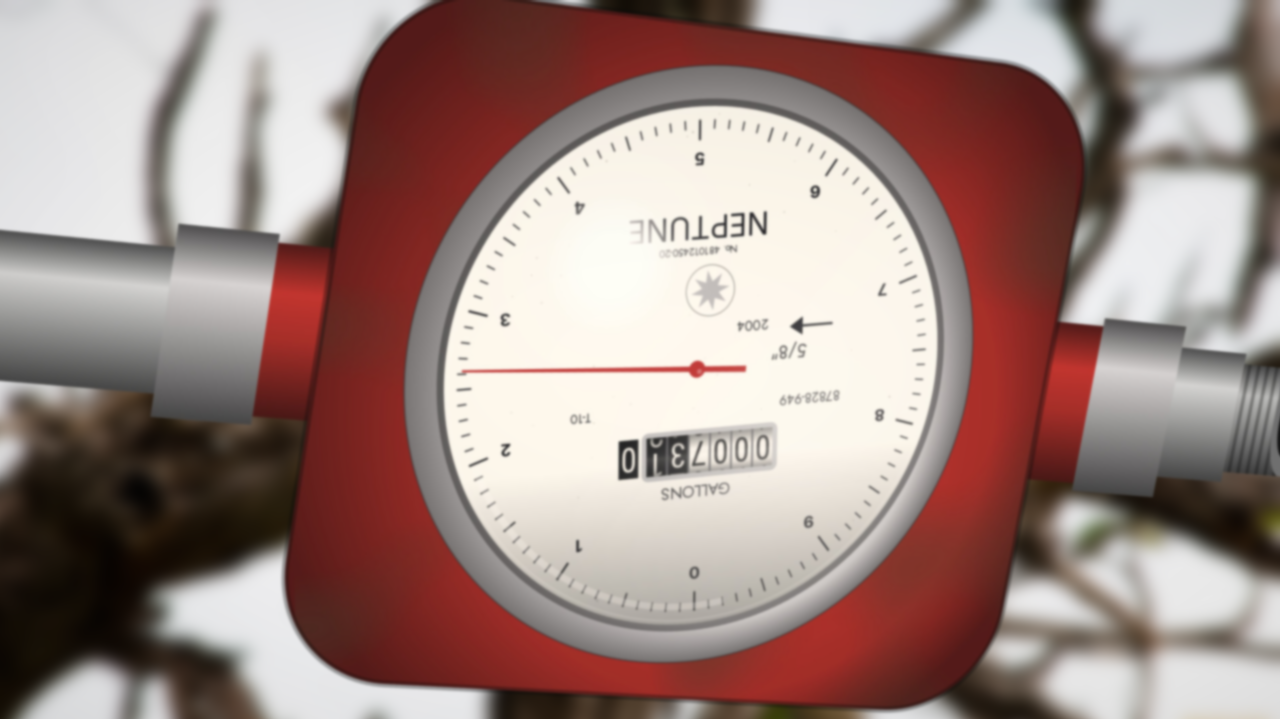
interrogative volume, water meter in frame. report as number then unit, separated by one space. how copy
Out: 7312.6 gal
